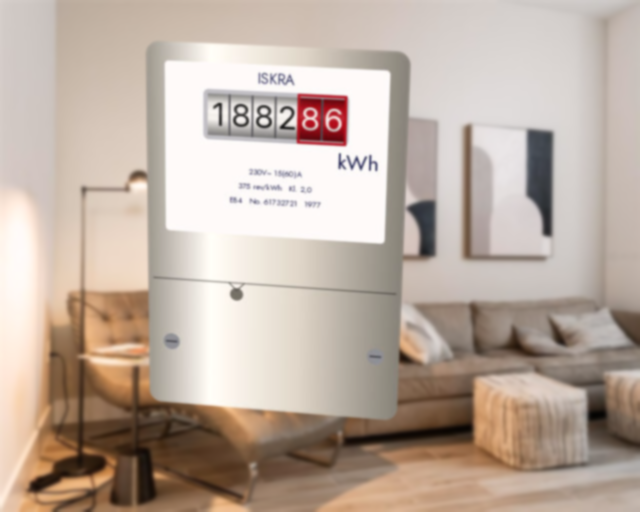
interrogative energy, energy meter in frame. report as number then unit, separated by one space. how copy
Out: 1882.86 kWh
